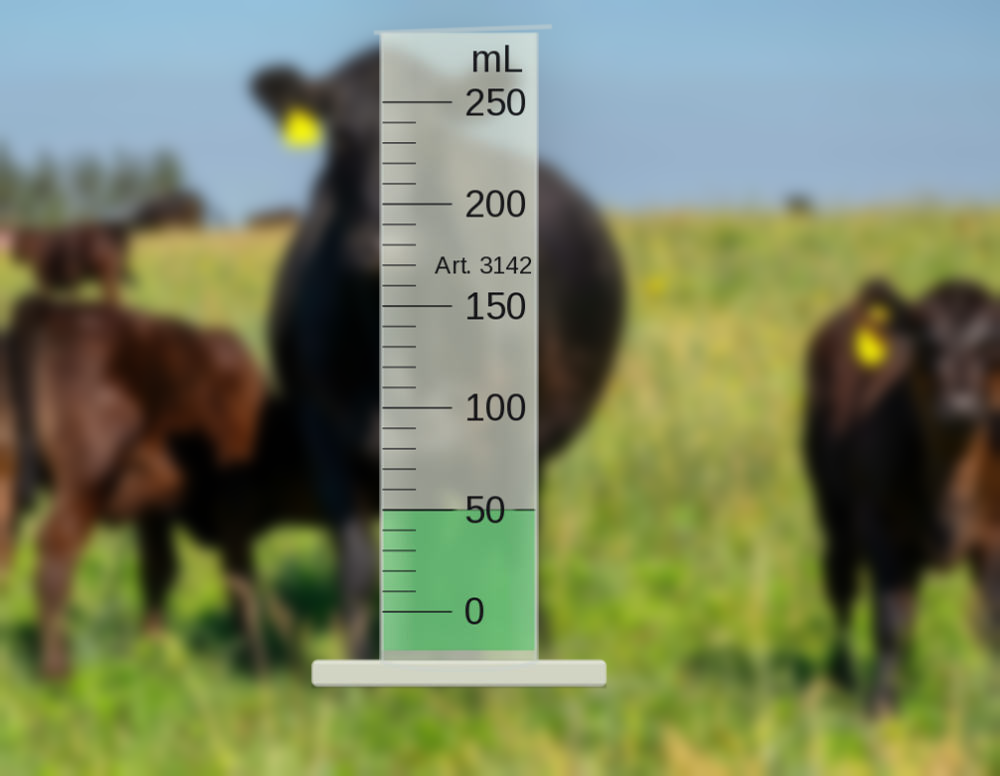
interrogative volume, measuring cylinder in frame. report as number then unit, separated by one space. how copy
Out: 50 mL
